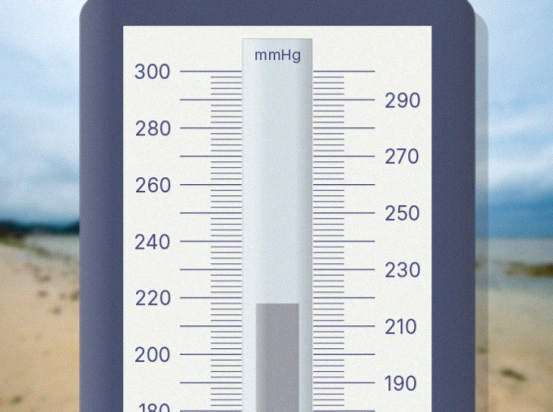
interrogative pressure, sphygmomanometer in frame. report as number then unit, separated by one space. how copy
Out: 218 mmHg
